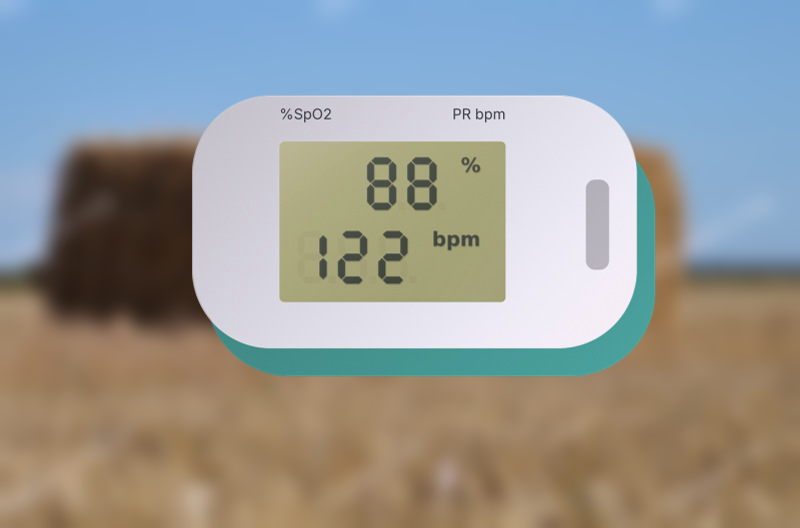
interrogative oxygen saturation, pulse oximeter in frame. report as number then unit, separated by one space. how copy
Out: 88 %
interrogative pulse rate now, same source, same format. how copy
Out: 122 bpm
